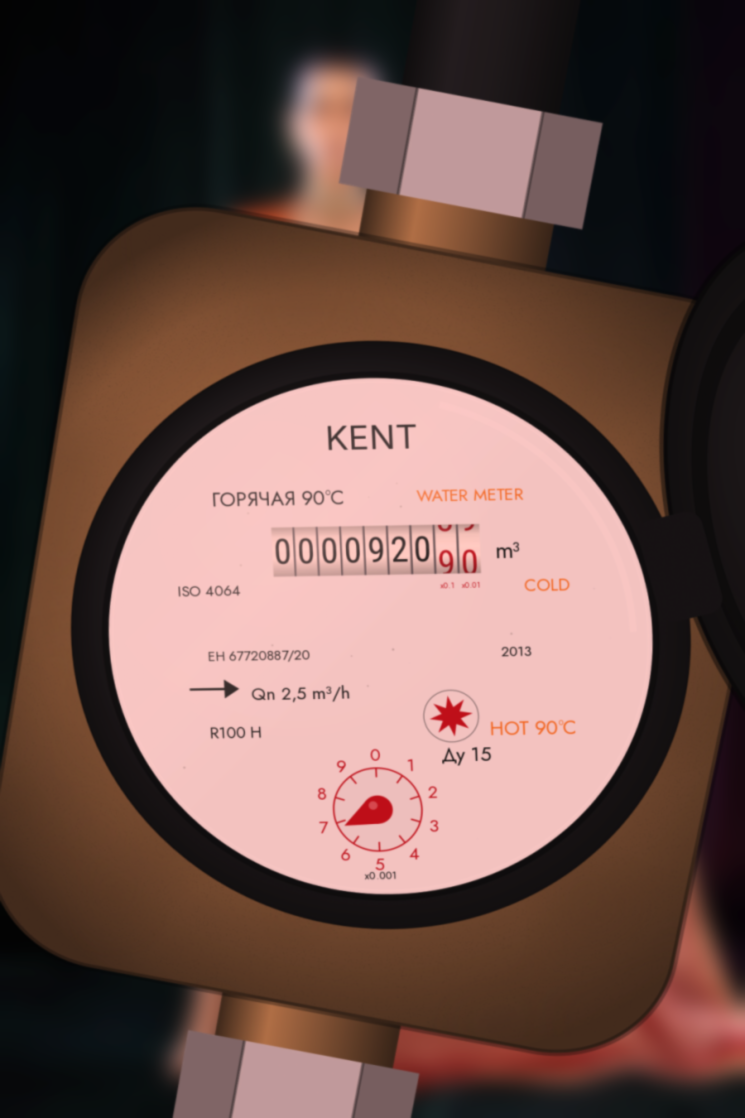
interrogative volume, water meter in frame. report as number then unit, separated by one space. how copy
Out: 920.896 m³
